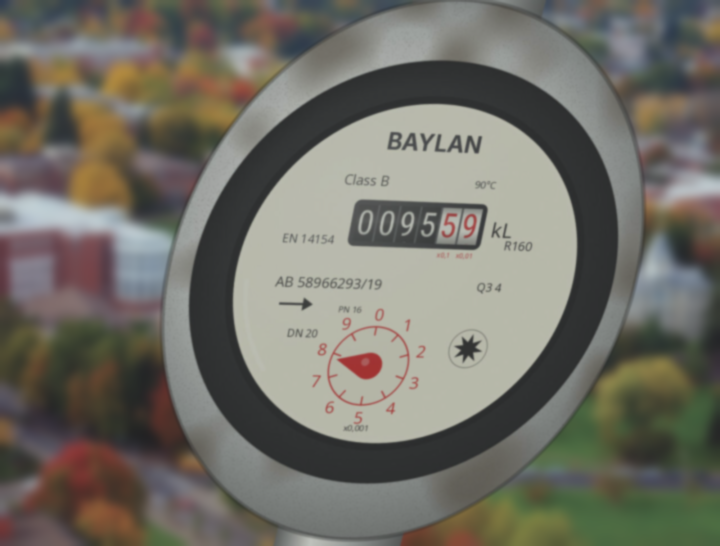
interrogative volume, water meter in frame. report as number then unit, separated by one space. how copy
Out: 95.597 kL
